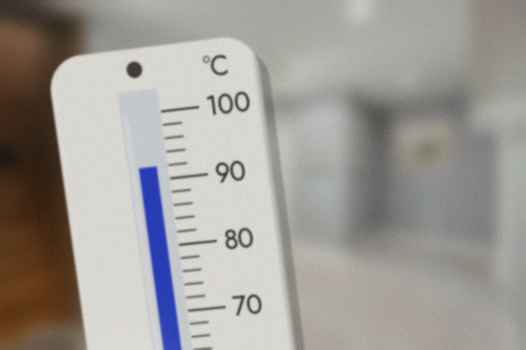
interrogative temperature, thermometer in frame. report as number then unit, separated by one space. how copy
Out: 92 °C
